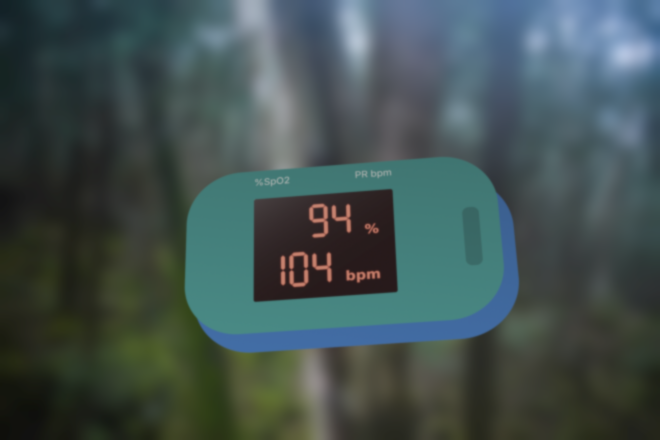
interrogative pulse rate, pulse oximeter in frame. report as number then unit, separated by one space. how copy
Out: 104 bpm
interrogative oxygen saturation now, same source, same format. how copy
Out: 94 %
